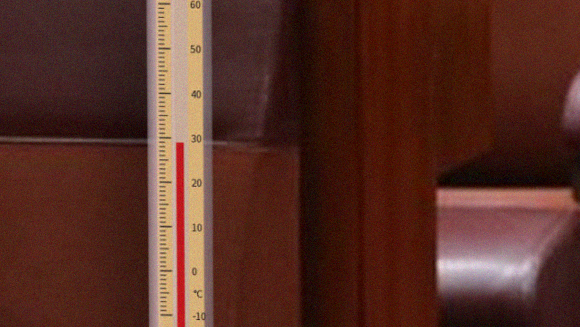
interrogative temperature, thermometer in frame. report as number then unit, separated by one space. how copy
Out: 29 °C
